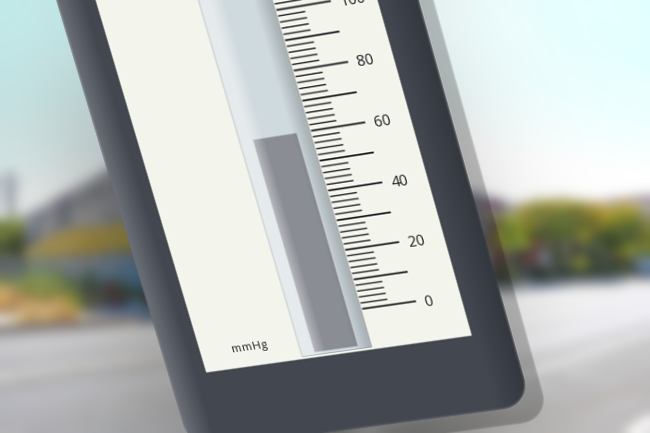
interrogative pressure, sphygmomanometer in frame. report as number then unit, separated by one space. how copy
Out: 60 mmHg
